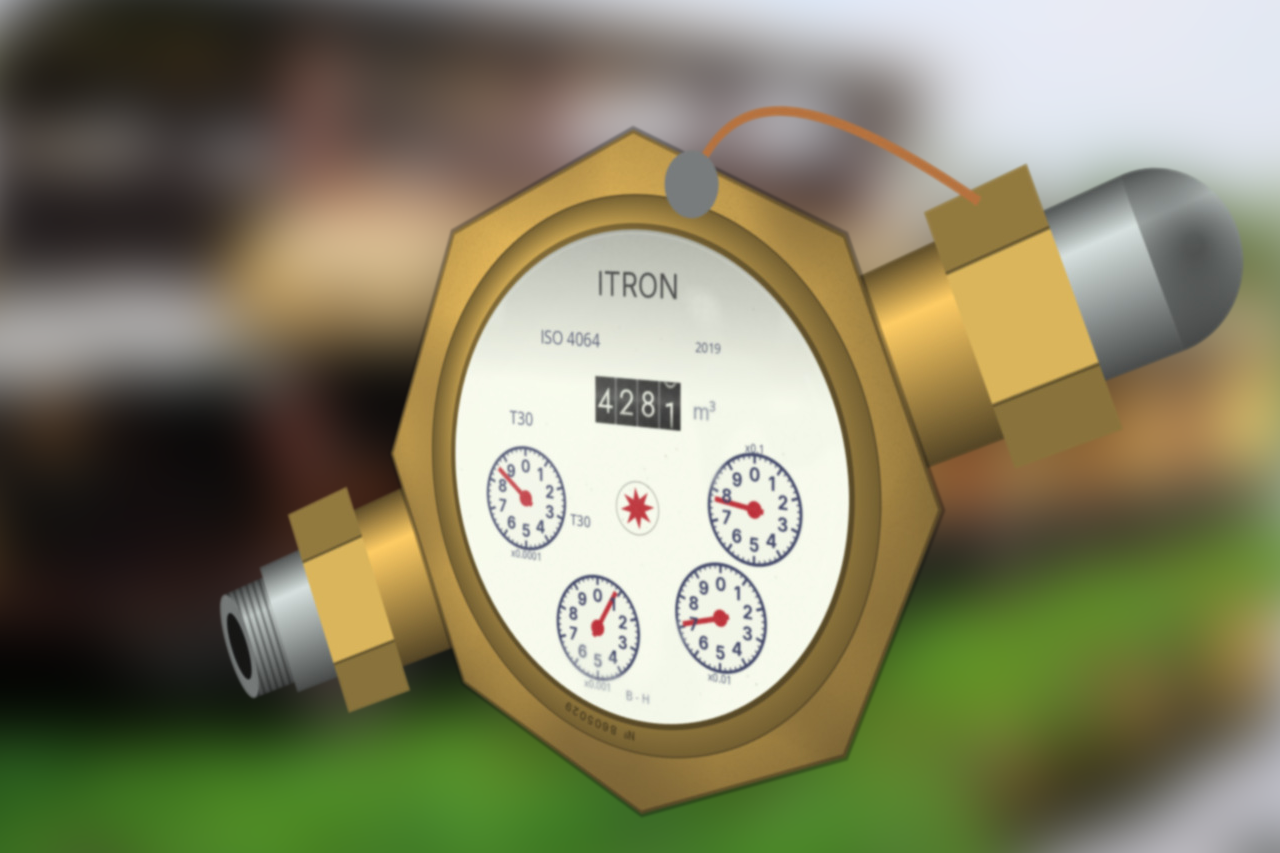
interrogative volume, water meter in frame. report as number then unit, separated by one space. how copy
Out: 4280.7708 m³
